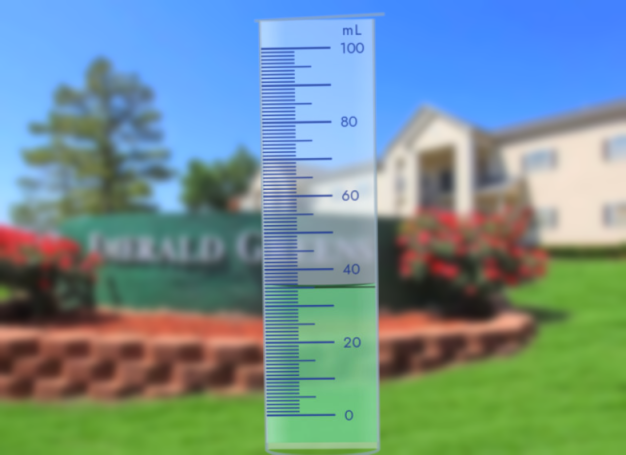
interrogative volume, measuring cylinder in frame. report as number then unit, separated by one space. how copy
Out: 35 mL
